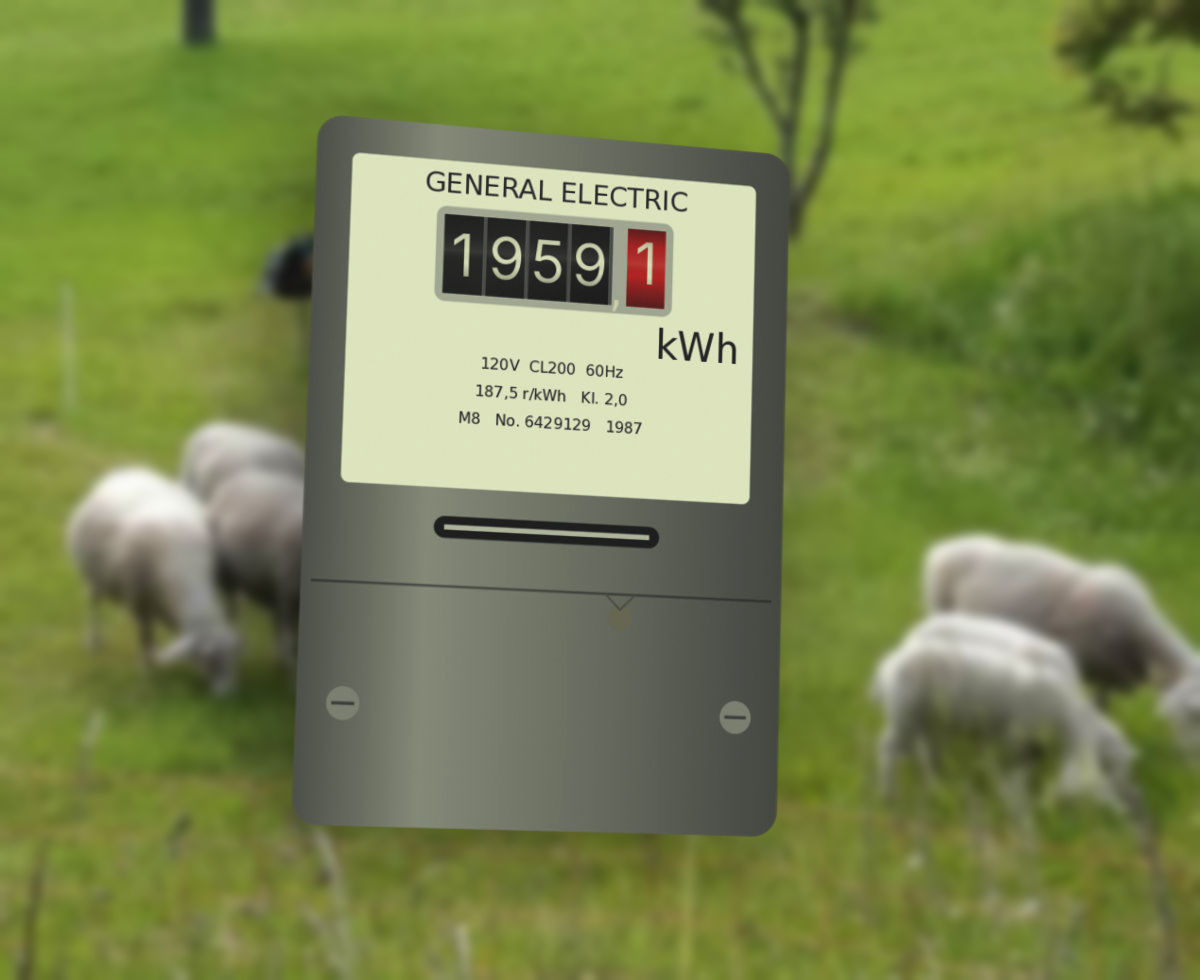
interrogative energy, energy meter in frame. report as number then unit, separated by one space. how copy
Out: 1959.1 kWh
